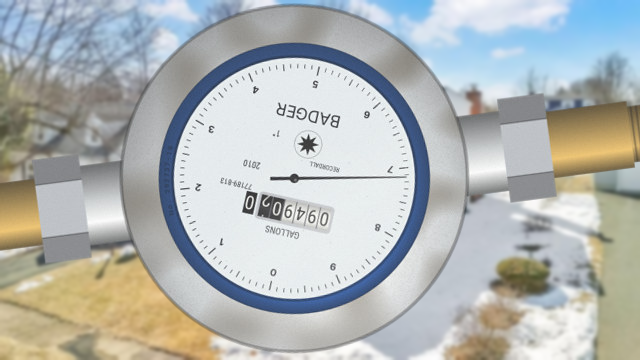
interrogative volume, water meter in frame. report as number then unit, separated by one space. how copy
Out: 949017.1 gal
